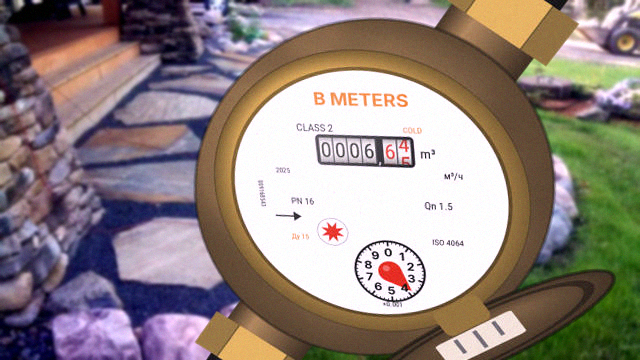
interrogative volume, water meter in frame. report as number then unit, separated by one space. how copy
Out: 6.643 m³
